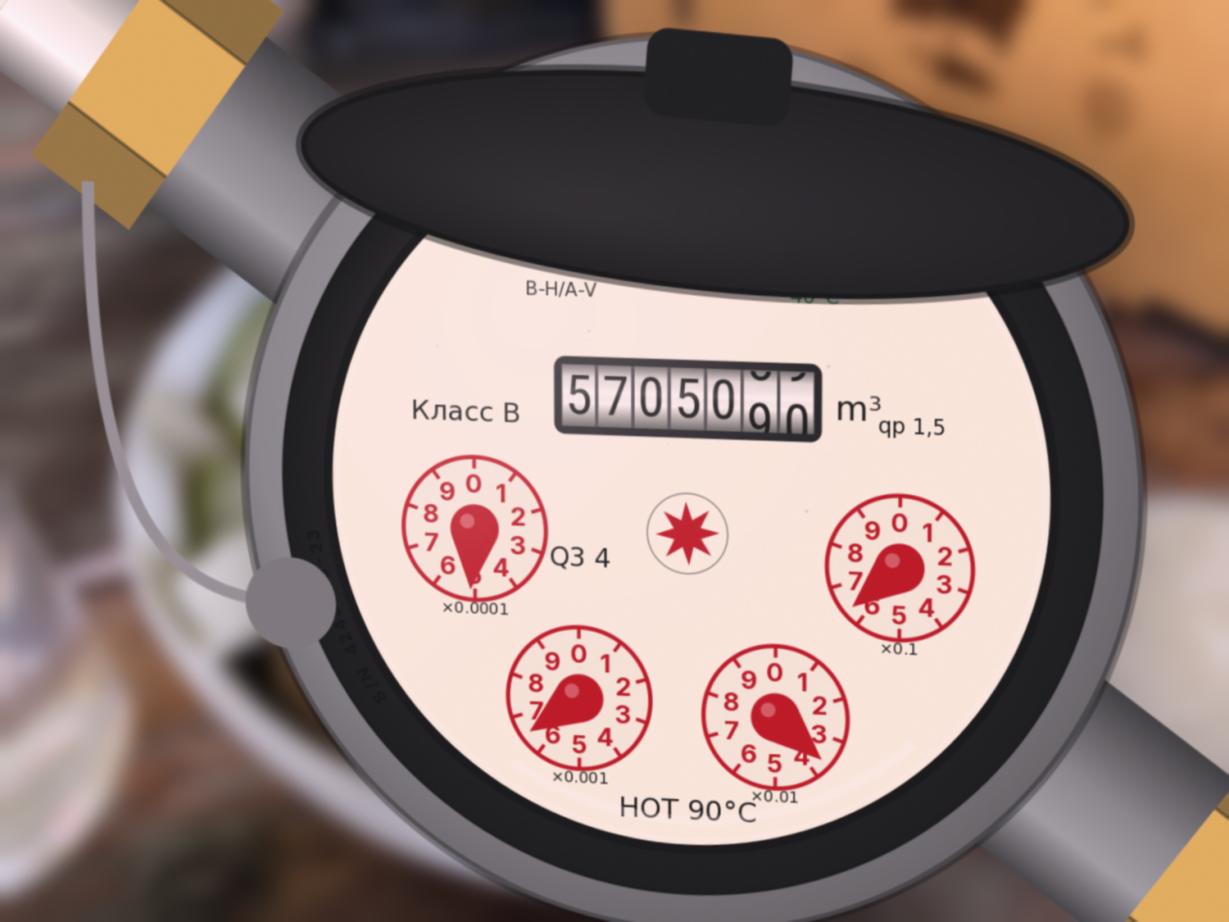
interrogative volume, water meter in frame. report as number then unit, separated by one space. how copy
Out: 5705089.6365 m³
